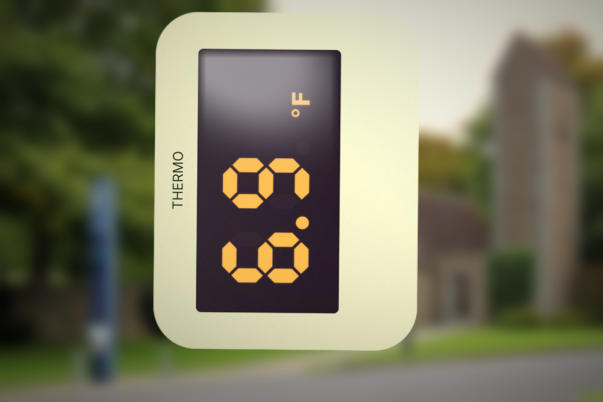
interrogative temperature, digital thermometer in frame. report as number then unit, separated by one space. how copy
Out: 6.9 °F
